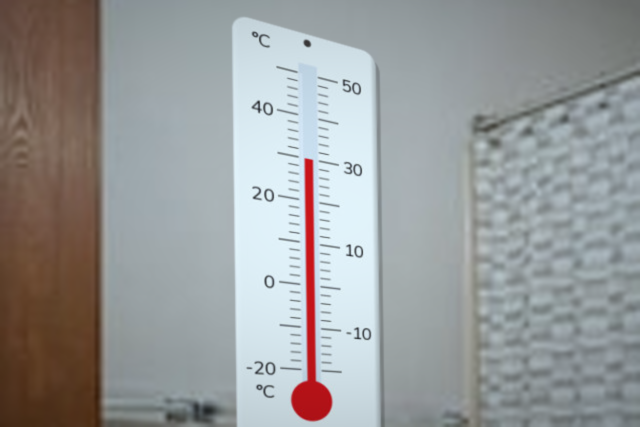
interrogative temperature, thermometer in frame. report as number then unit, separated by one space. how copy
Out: 30 °C
